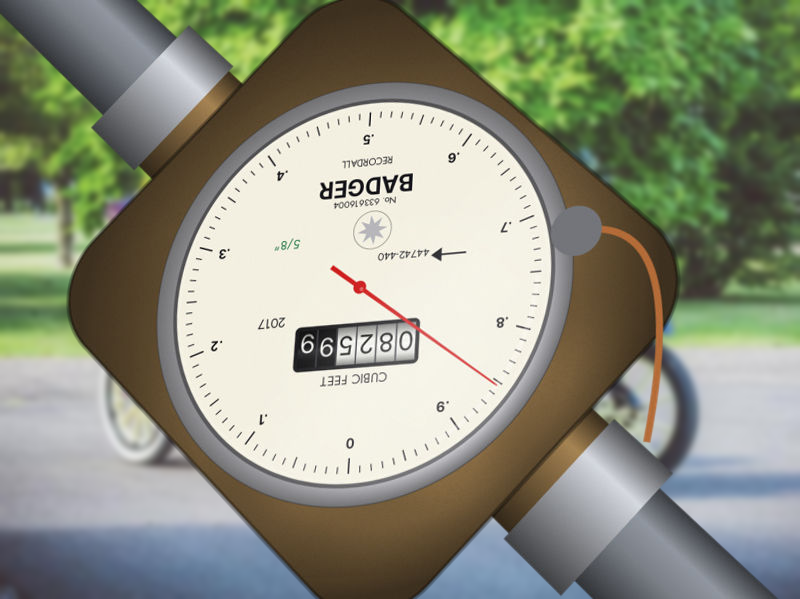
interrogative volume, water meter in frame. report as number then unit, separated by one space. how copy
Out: 82598.85 ft³
